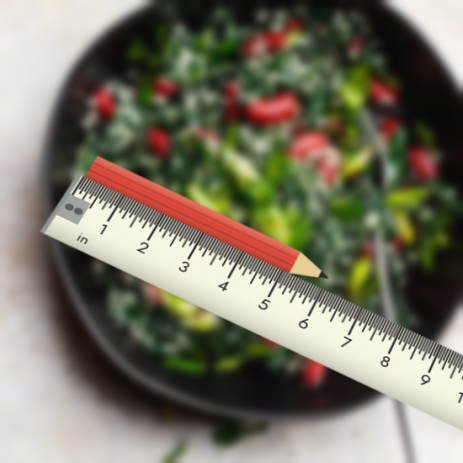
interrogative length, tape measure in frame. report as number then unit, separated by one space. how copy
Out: 6 in
